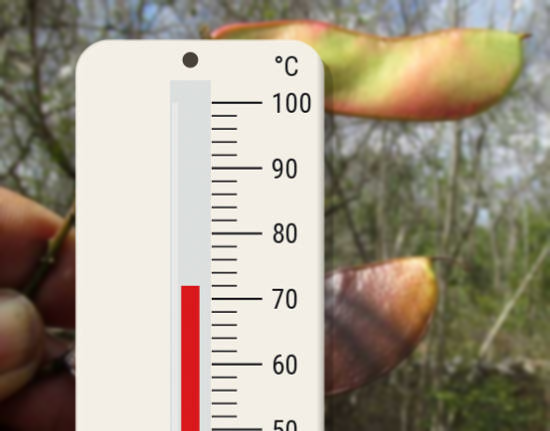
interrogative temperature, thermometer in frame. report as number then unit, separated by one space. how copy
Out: 72 °C
